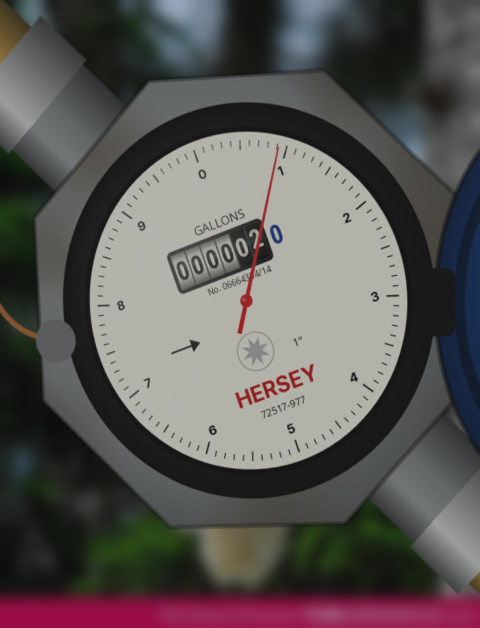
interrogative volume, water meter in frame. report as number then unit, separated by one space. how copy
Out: 20.9 gal
